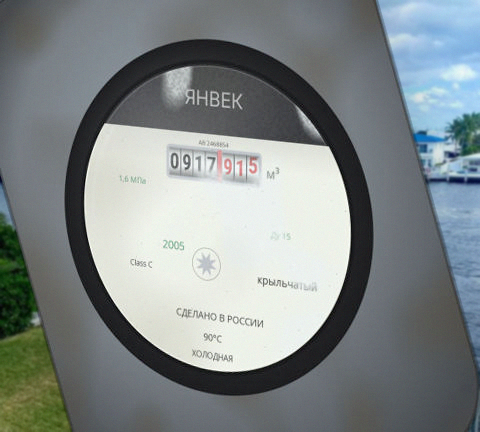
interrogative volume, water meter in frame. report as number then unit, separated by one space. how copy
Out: 917.915 m³
